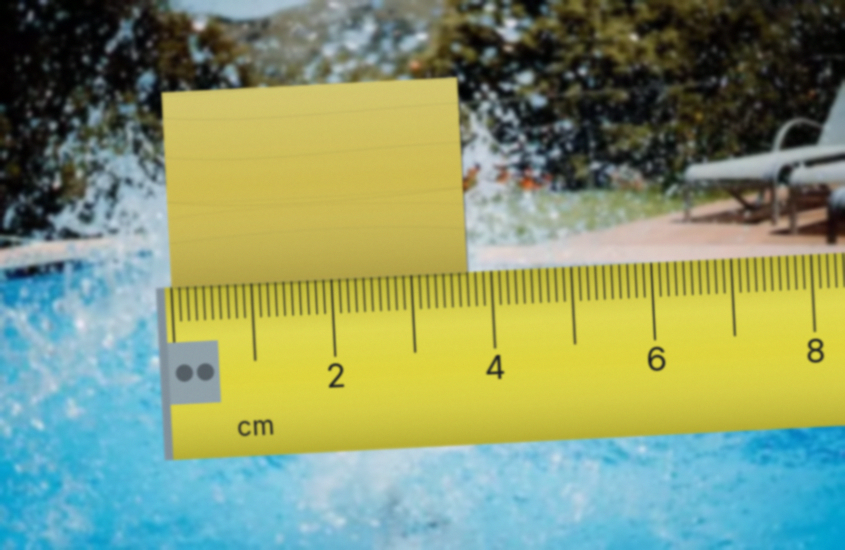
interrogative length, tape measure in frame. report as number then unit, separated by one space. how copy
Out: 3.7 cm
